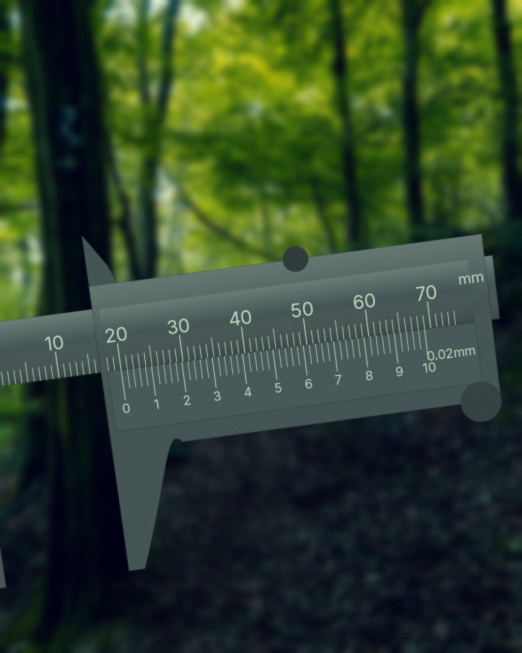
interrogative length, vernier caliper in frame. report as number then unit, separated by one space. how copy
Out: 20.0 mm
